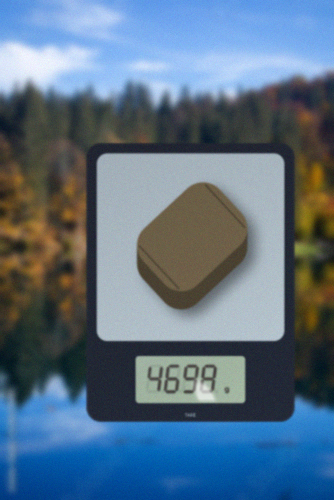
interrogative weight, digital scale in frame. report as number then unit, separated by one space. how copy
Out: 4698 g
